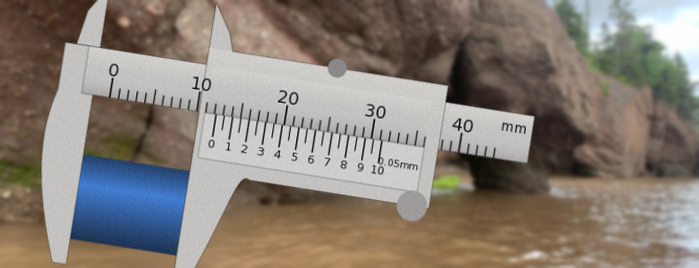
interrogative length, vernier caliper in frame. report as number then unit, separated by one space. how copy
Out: 12.2 mm
